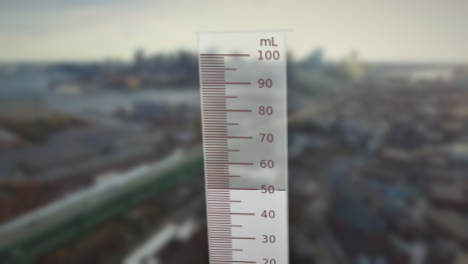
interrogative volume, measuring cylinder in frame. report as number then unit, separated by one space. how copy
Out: 50 mL
